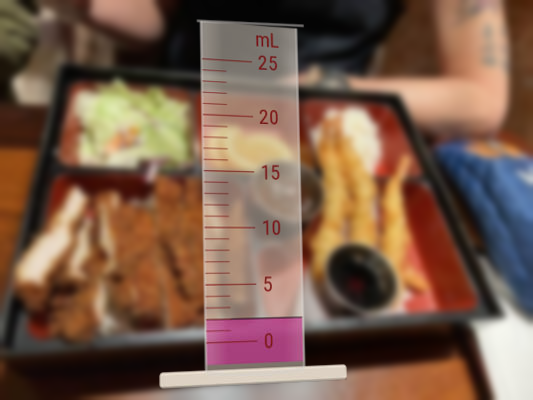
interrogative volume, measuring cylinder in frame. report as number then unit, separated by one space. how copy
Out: 2 mL
